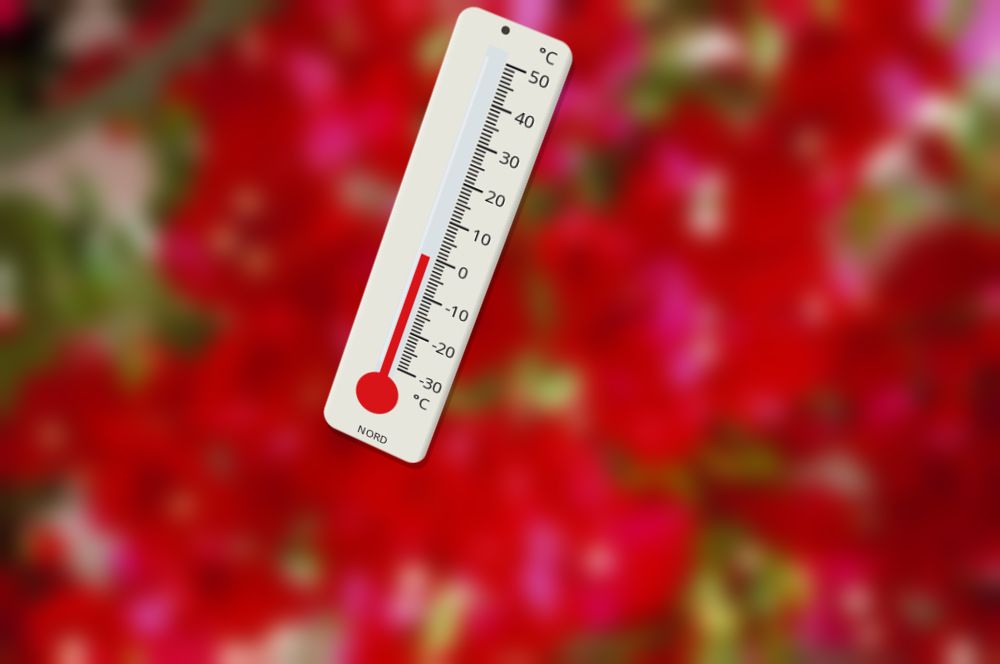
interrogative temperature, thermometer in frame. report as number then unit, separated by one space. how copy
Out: 0 °C
